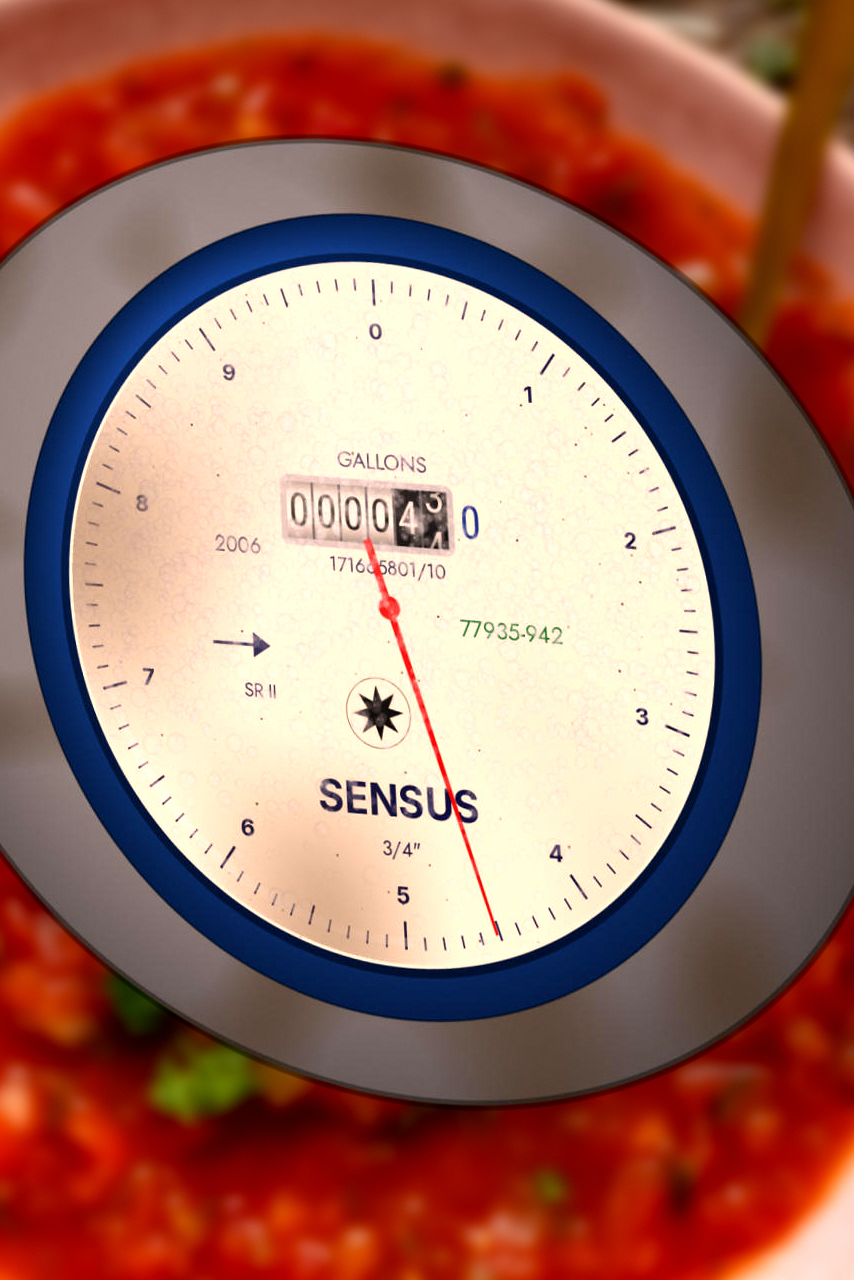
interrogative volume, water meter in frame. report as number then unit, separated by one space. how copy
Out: 434.5 gal
